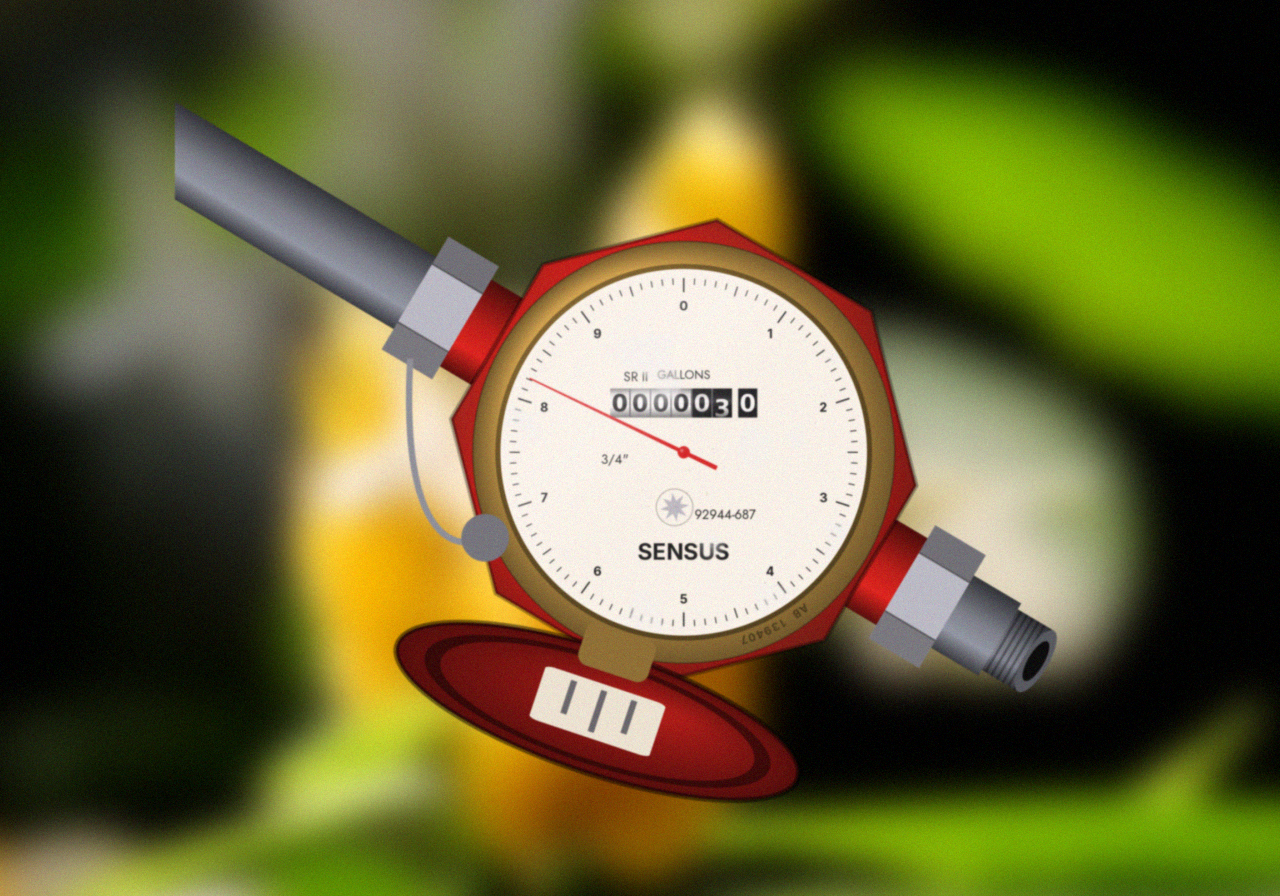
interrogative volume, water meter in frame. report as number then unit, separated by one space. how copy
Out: 28.2 gal
